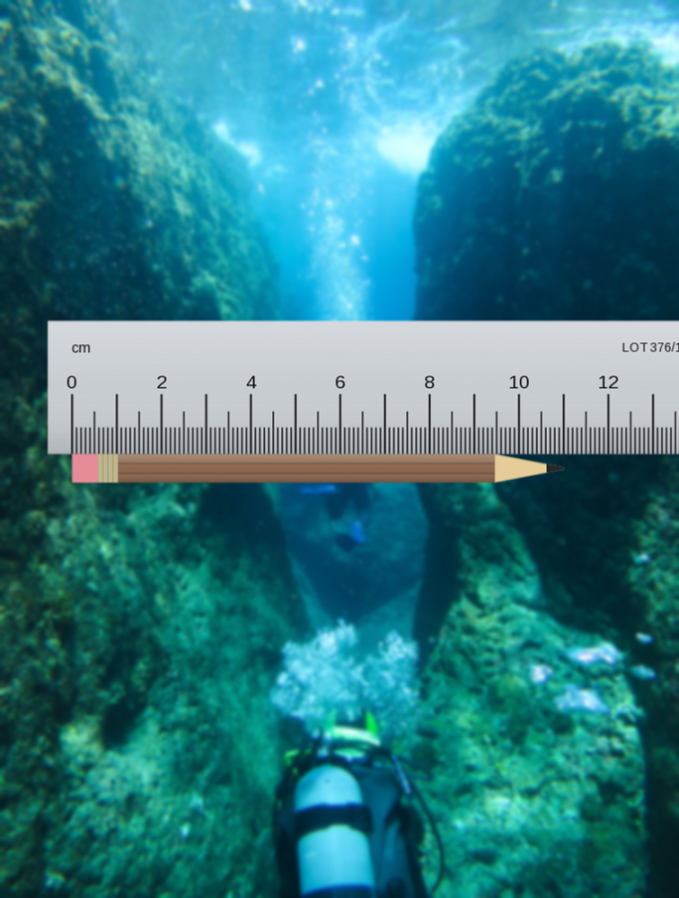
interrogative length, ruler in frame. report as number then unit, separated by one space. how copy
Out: 11 cm
